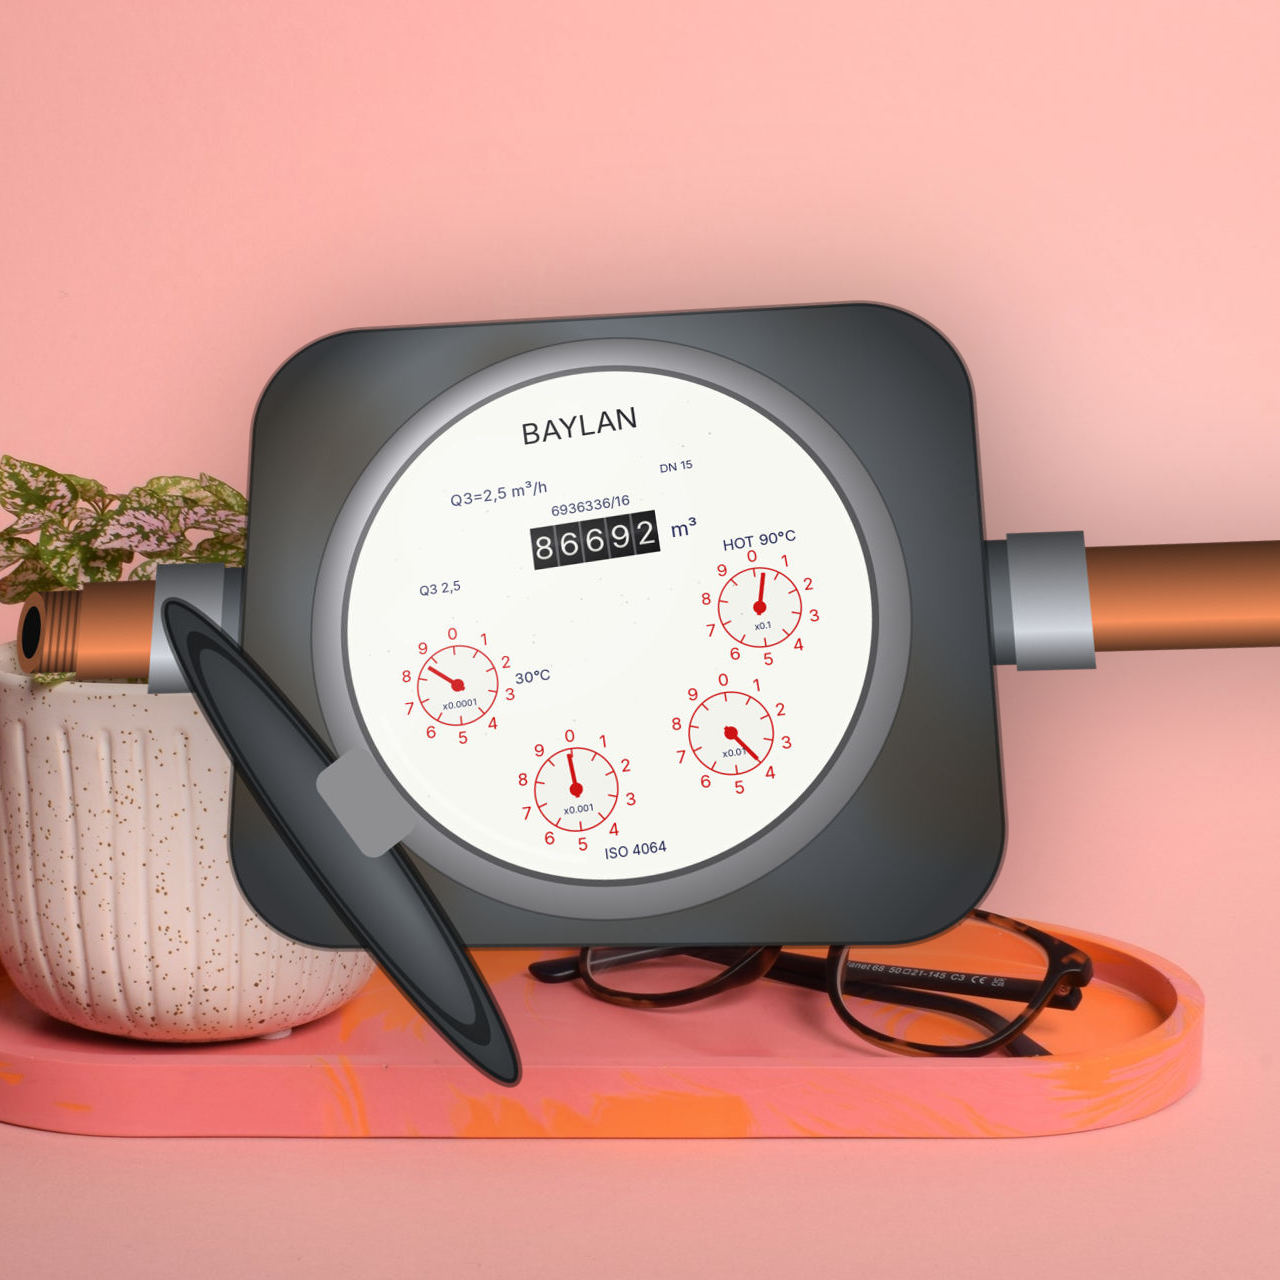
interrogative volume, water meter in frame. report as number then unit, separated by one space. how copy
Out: 86692.0398 m³
